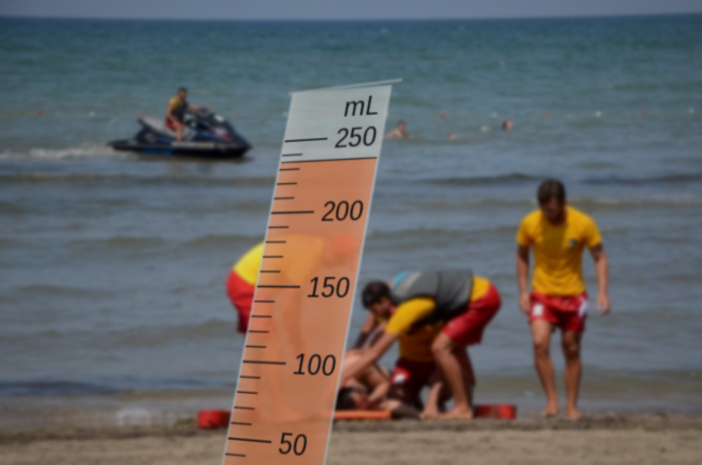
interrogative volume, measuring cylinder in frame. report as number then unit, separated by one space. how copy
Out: 235 mL
